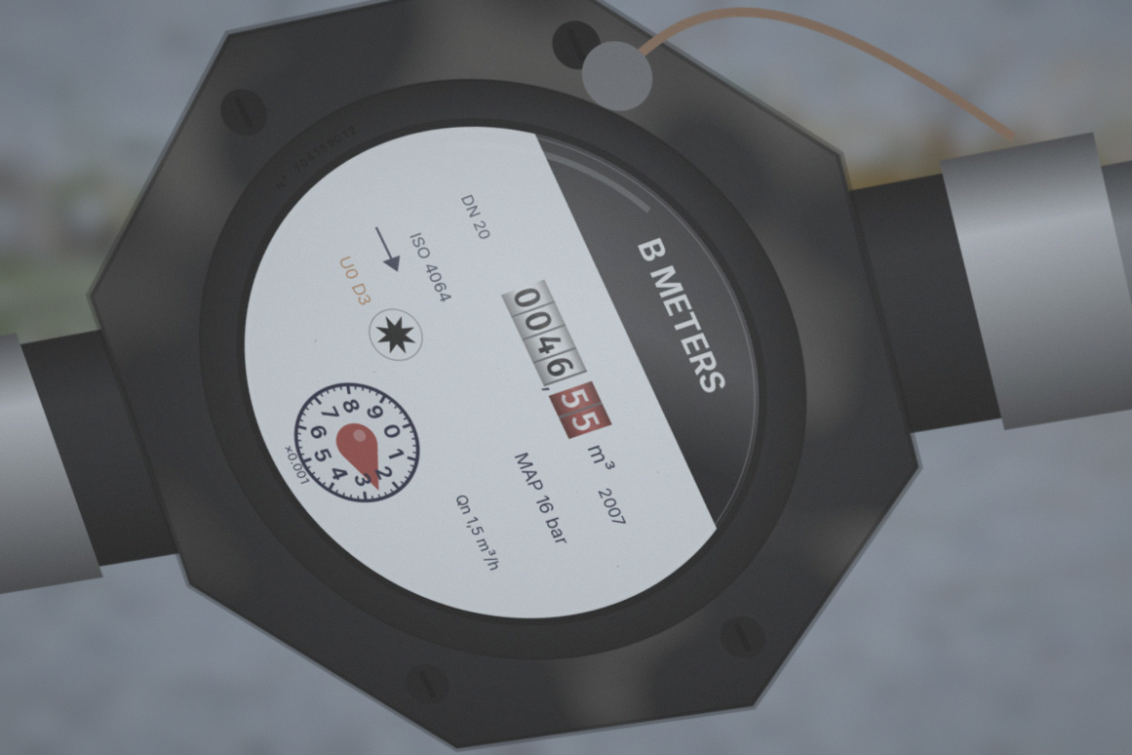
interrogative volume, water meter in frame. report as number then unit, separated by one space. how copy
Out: 46.552 m³
